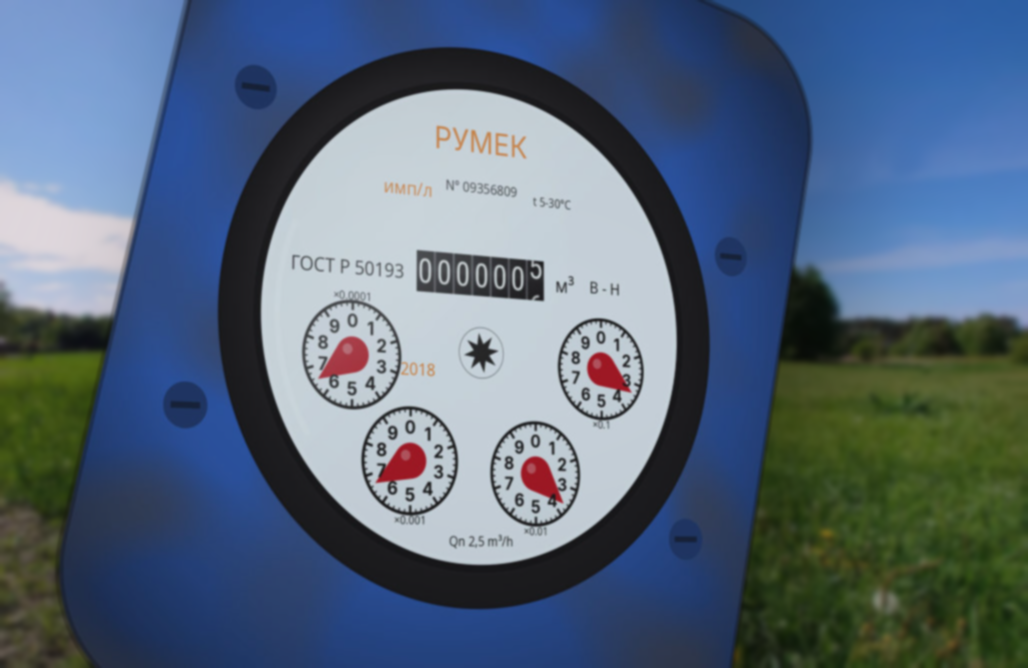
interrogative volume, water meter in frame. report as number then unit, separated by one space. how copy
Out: 5.3366 m³
